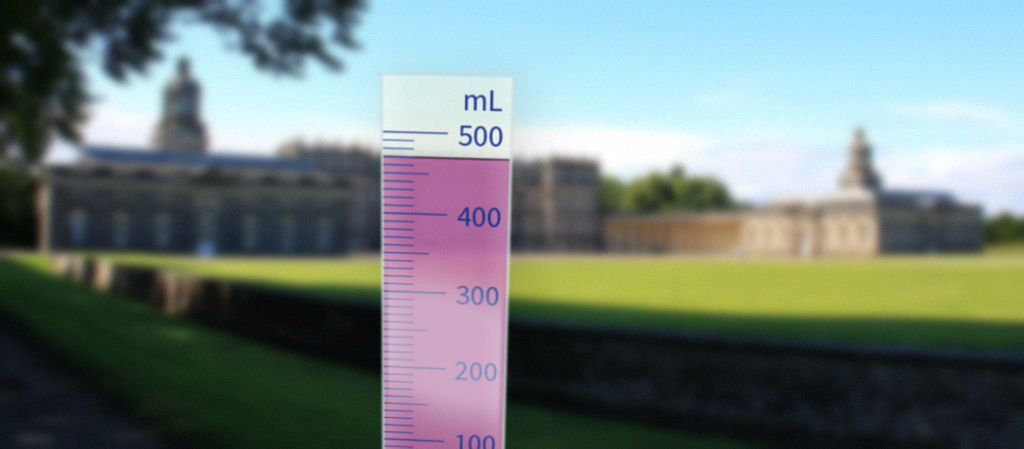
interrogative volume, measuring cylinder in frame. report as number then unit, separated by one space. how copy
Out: 470 mL
